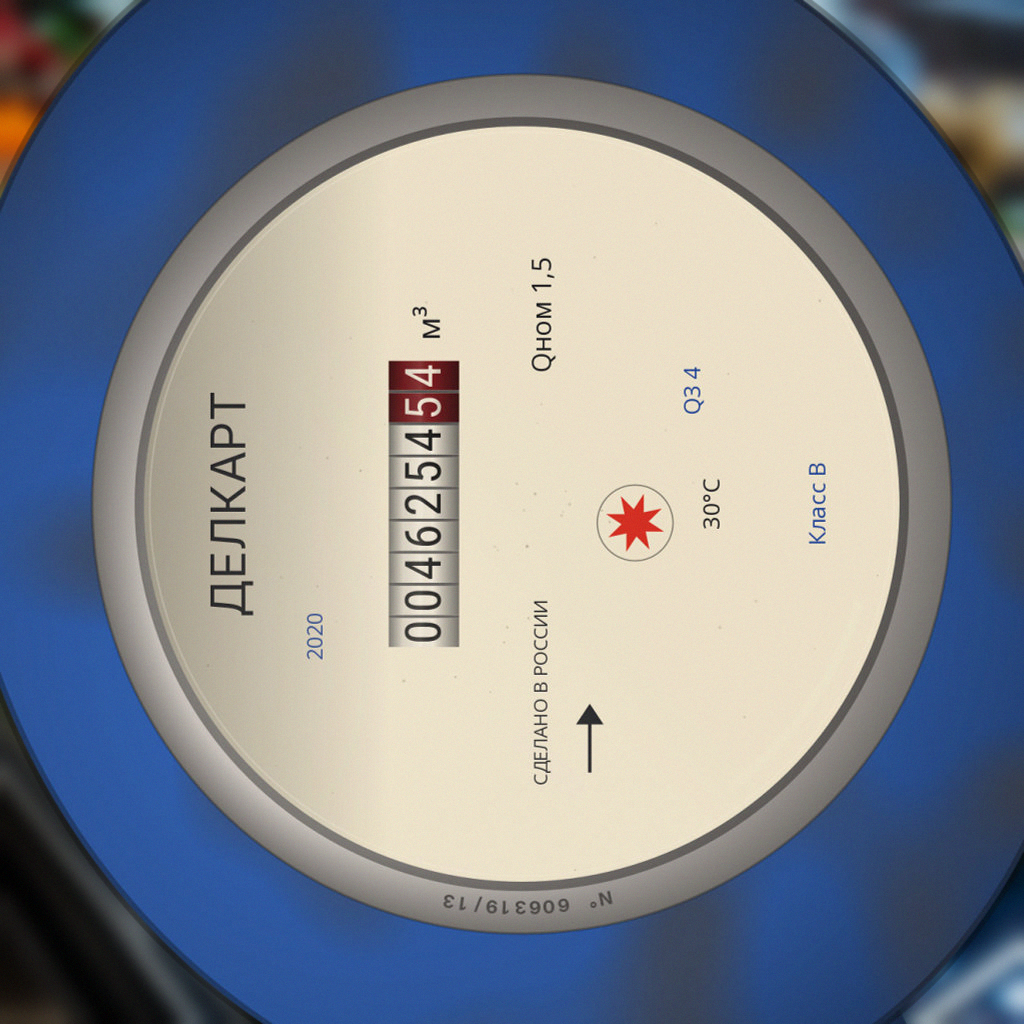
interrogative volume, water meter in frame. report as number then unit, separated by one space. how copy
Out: 46254.54 m³
